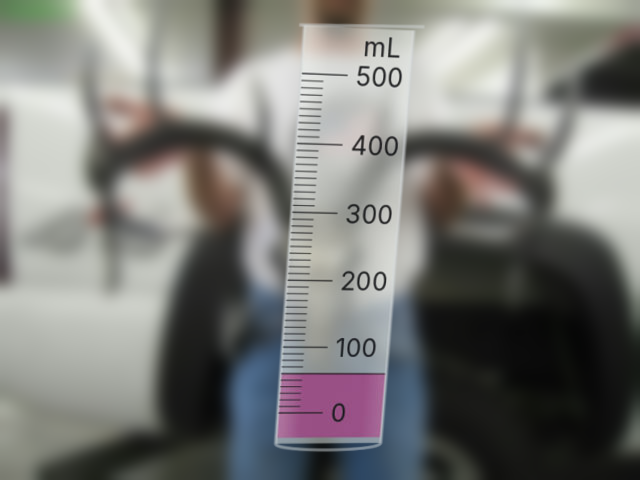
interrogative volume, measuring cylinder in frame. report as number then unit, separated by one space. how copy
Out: 60 mL
